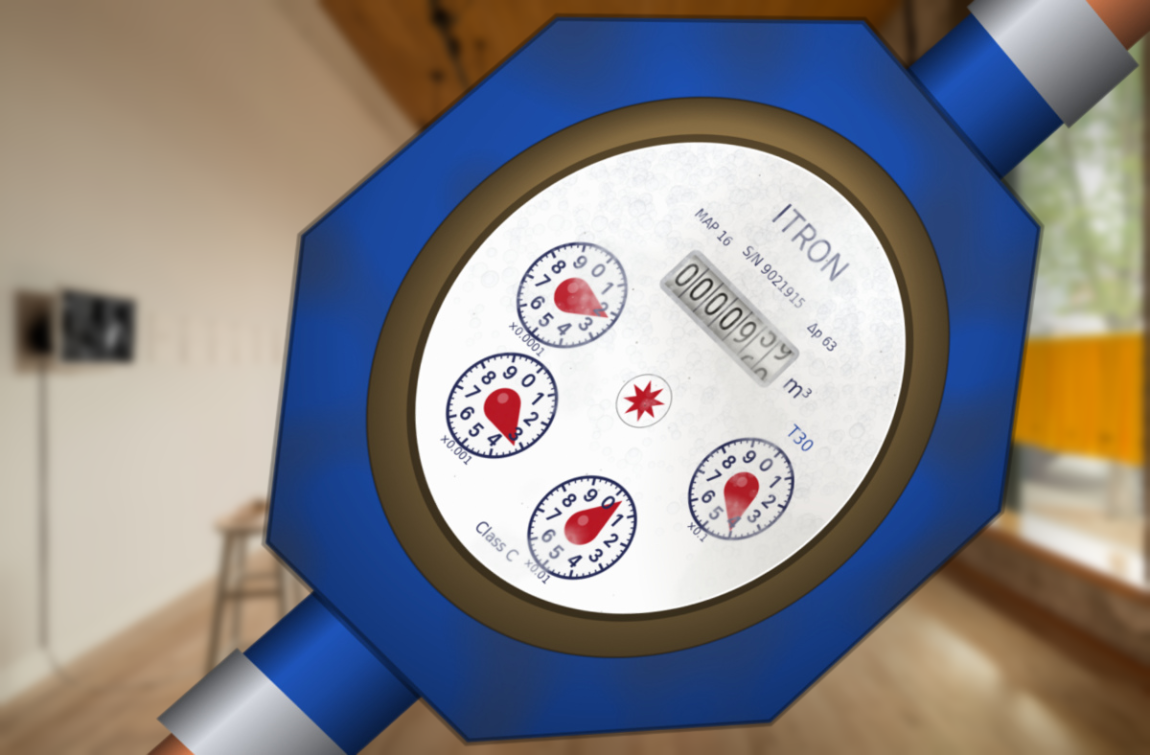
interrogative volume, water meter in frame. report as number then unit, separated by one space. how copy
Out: 959.4032 m³
